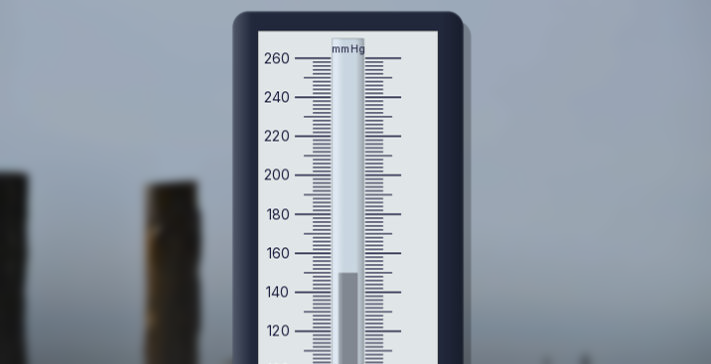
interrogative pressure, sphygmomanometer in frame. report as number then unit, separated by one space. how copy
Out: 150 mmHg
